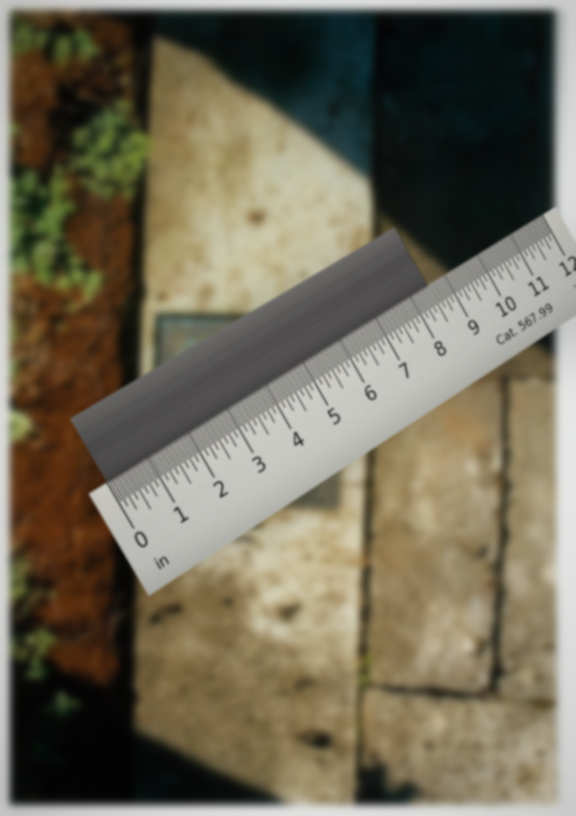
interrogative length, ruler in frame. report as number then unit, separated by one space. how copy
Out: 8.5 in
